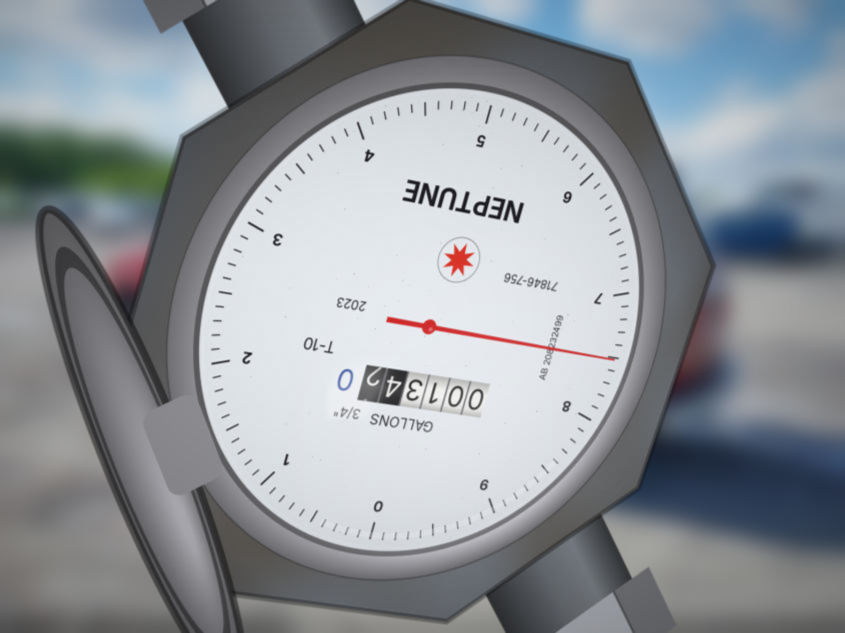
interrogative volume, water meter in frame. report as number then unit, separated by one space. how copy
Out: 13417.5 gal
